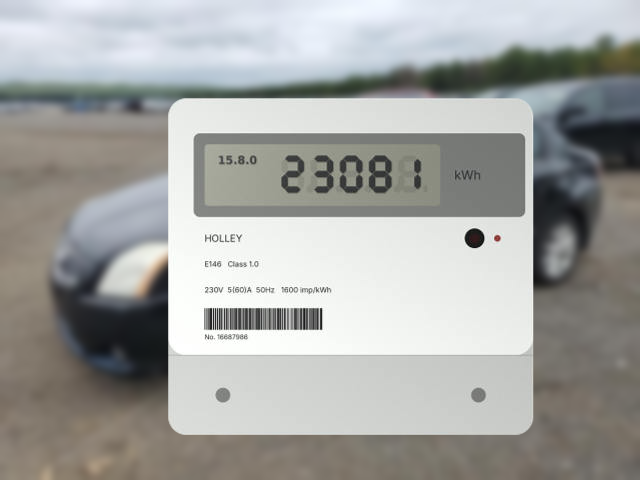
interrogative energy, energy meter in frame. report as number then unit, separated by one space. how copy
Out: 23081 kWh
